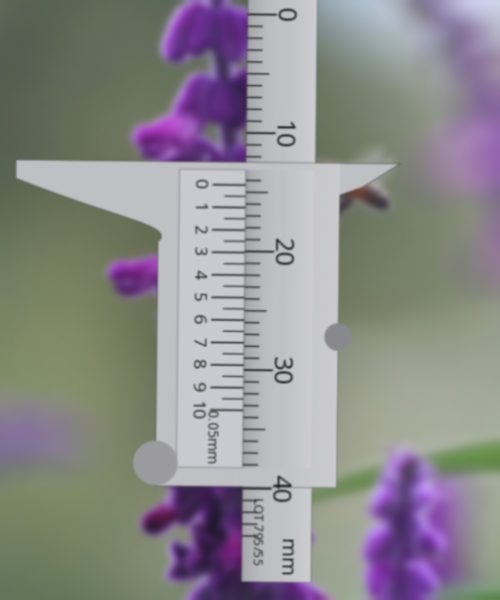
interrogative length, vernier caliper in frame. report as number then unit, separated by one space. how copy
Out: 14.4 mm
